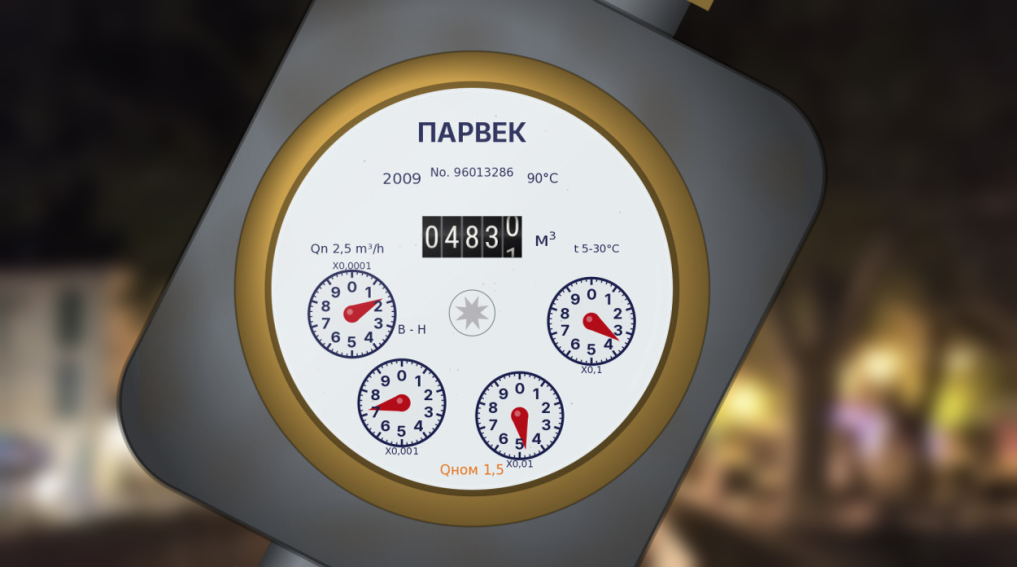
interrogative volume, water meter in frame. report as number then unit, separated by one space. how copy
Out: 4830.3471 m³
